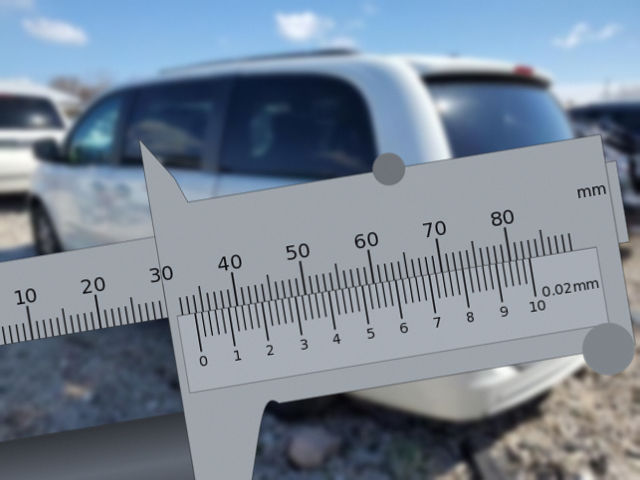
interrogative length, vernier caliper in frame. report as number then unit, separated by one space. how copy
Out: 33.8 mm
